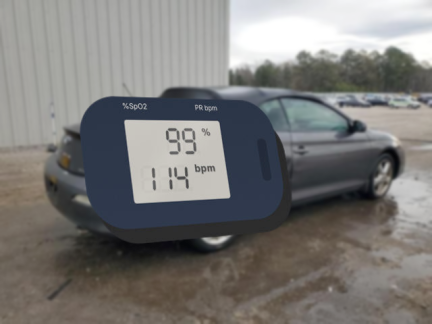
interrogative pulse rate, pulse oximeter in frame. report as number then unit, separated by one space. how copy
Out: 114 bpm
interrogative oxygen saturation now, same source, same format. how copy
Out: 99 %
